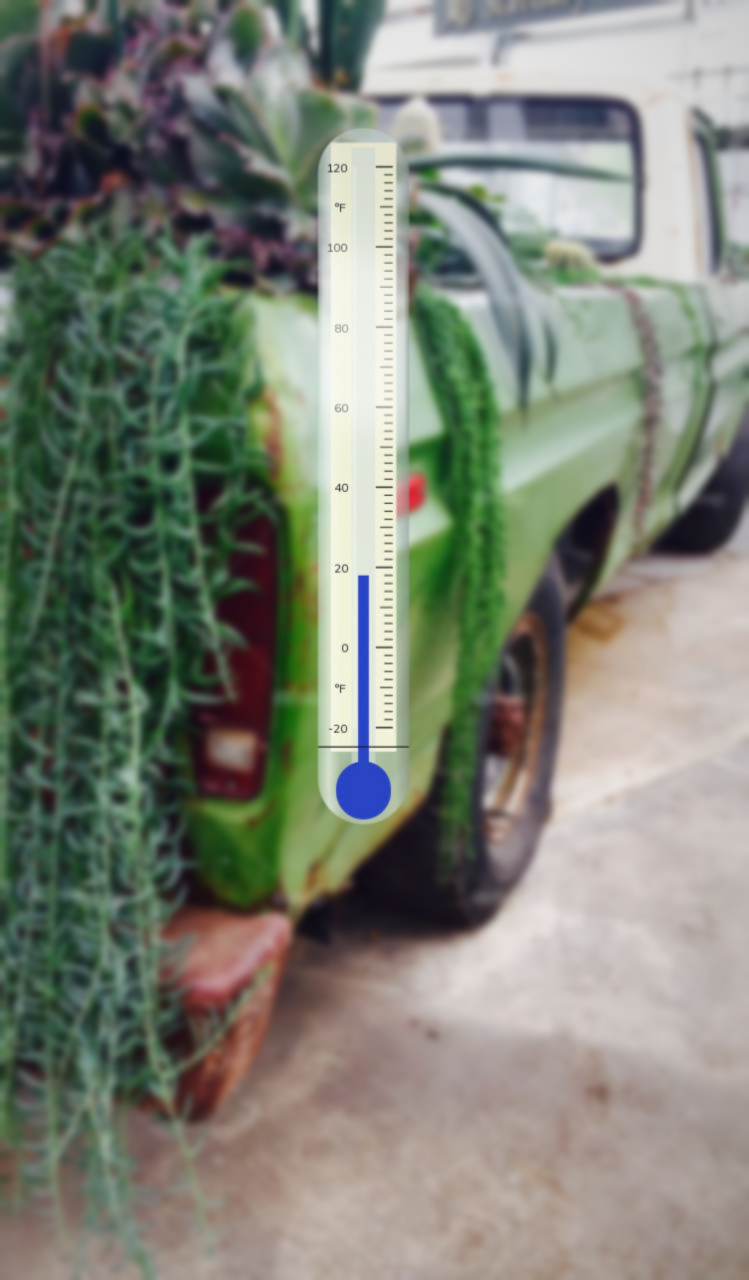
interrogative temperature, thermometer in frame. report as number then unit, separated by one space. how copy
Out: 18 °F
